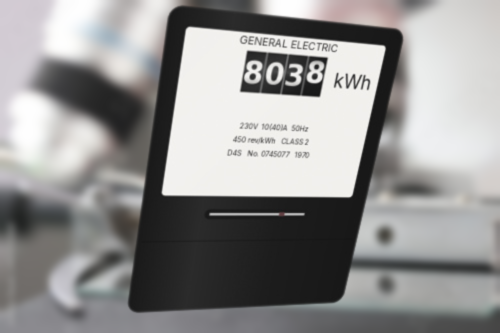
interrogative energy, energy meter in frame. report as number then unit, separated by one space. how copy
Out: 8038 kWh
